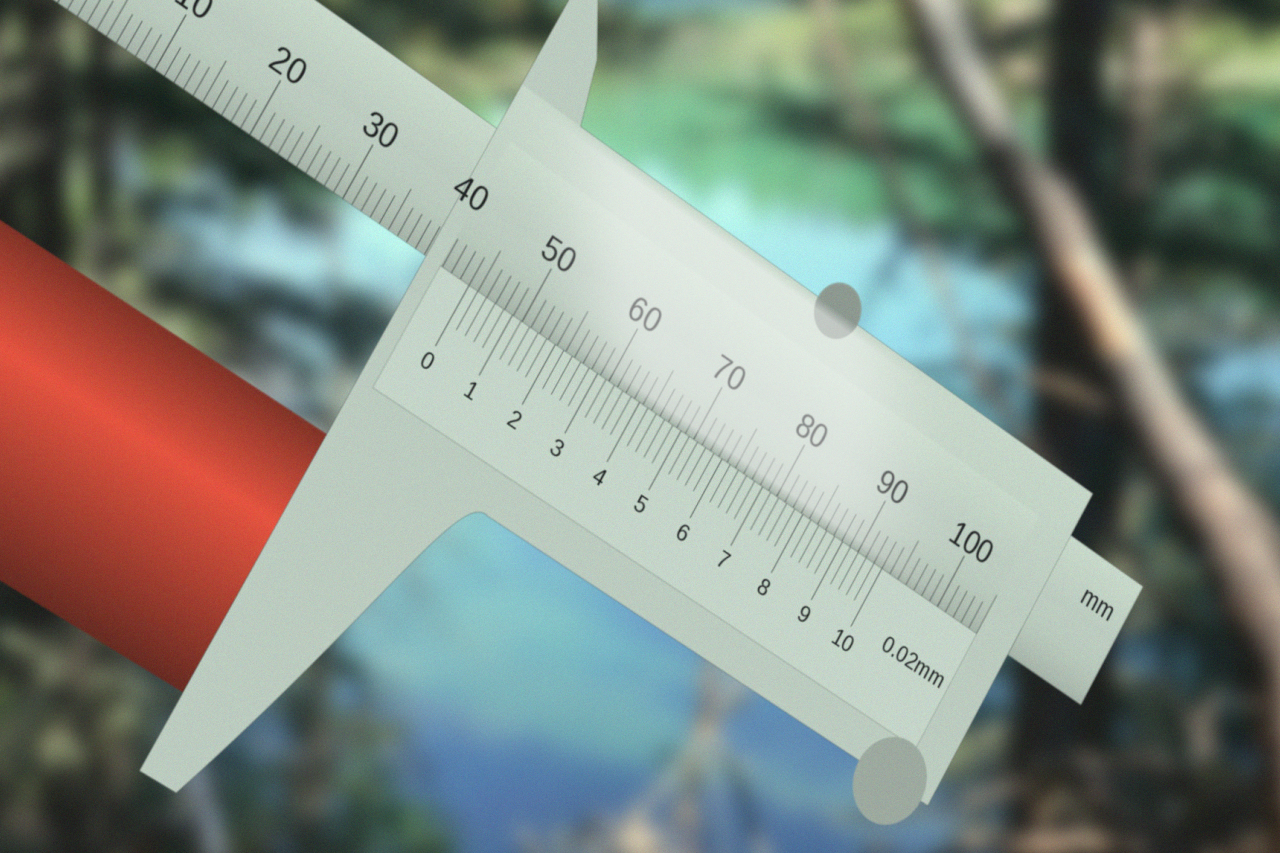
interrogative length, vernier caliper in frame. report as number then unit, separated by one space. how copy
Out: 44.0 mm
